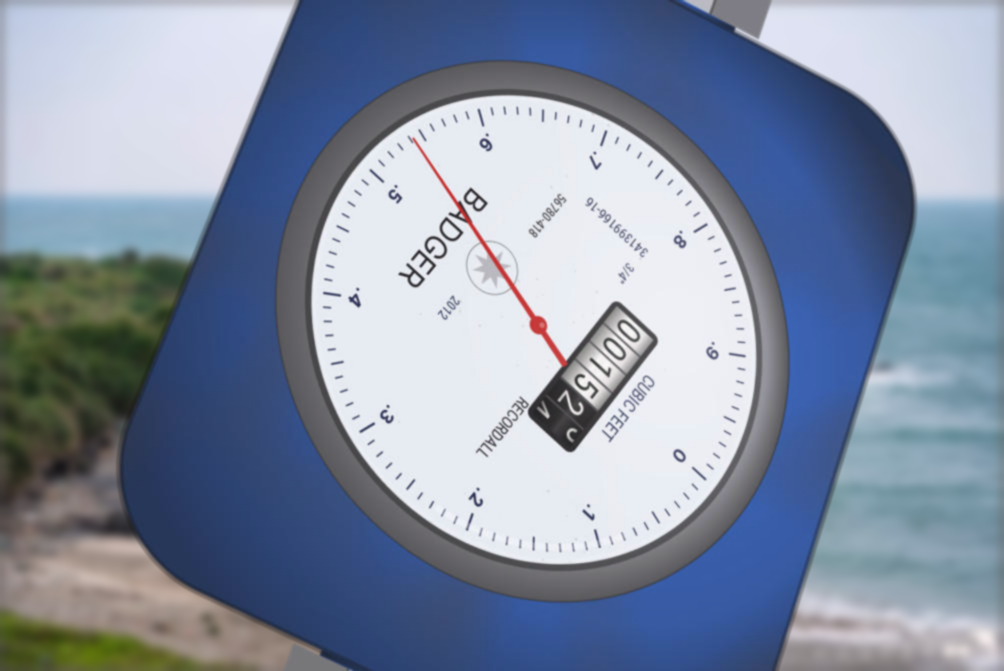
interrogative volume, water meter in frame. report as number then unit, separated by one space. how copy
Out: 1523.54 ft³
